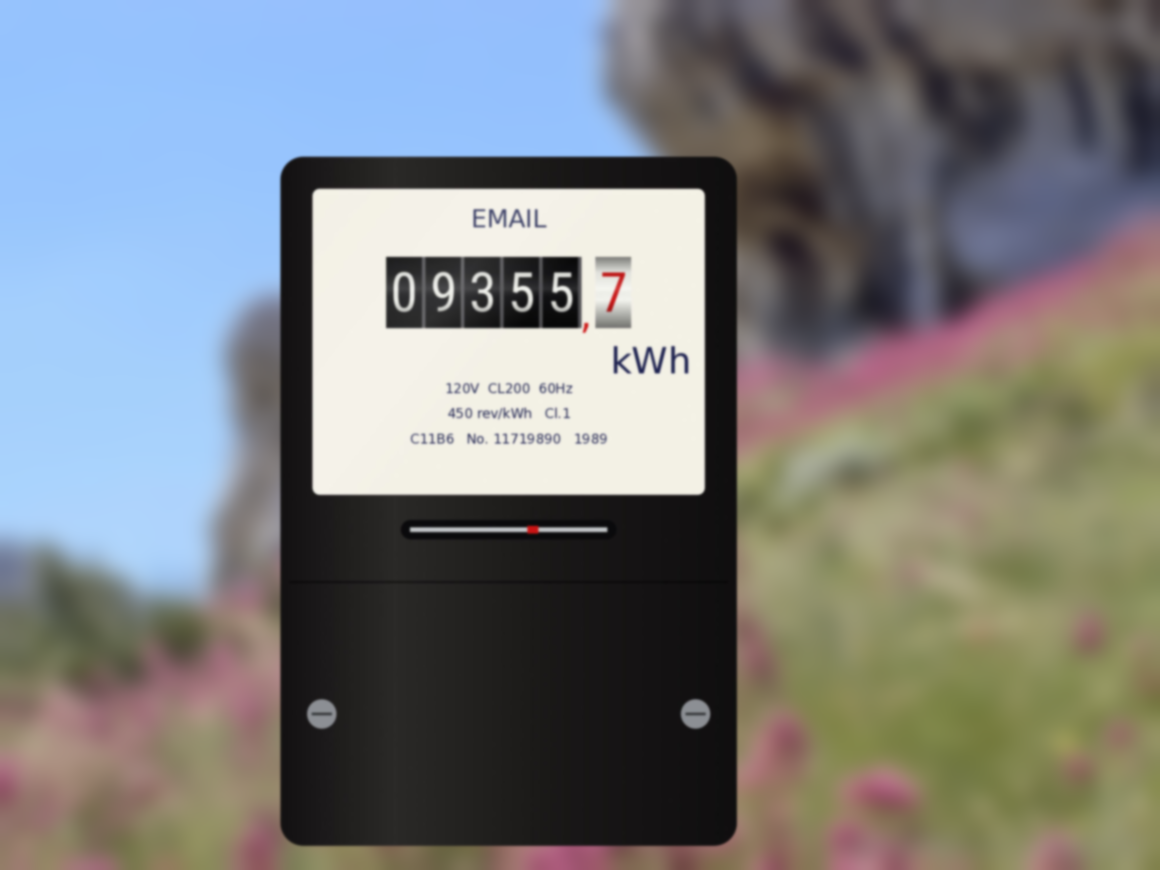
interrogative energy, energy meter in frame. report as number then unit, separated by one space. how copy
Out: 9355.7 kWh
